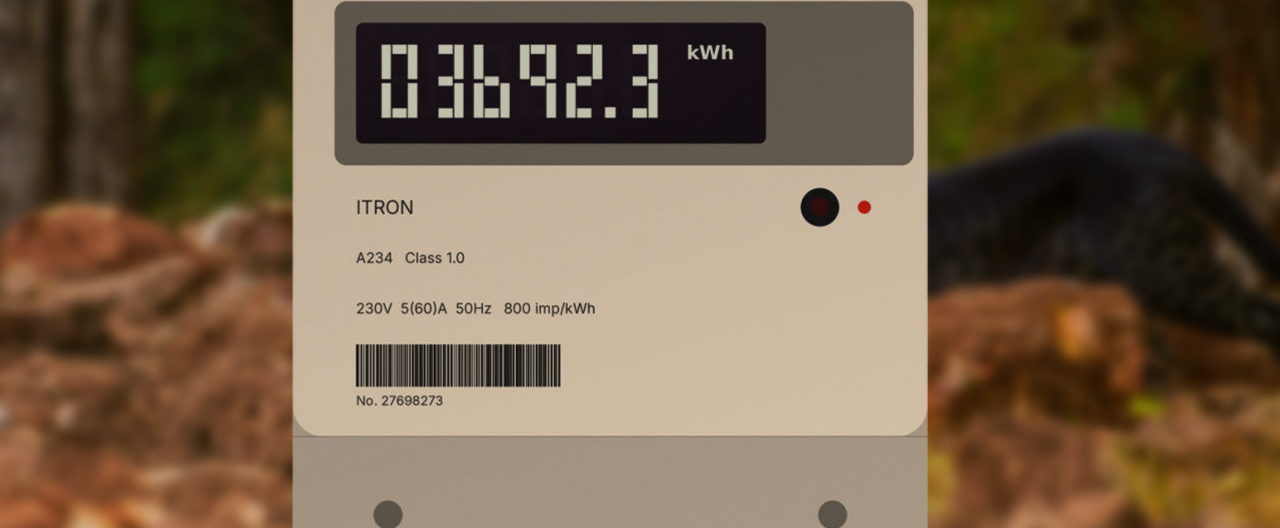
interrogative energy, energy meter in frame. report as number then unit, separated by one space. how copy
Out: 3692.3 kWh
